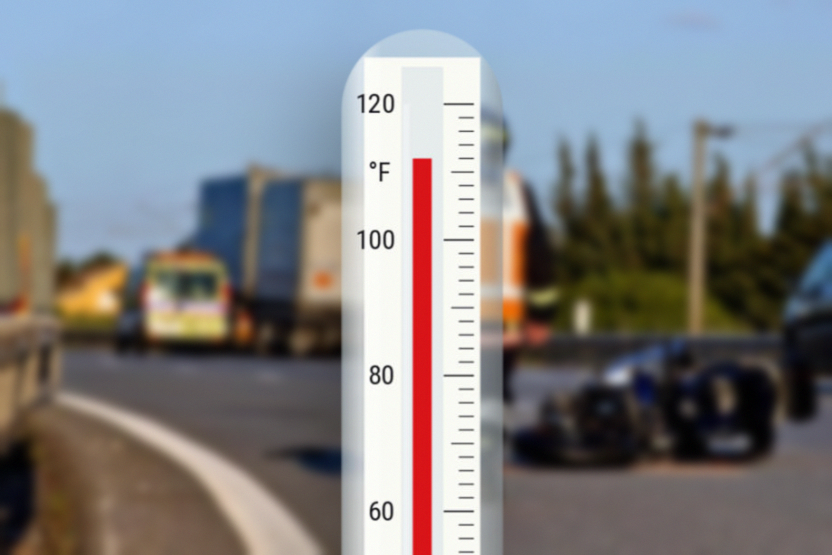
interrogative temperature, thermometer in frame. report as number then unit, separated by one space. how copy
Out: 112 °F
